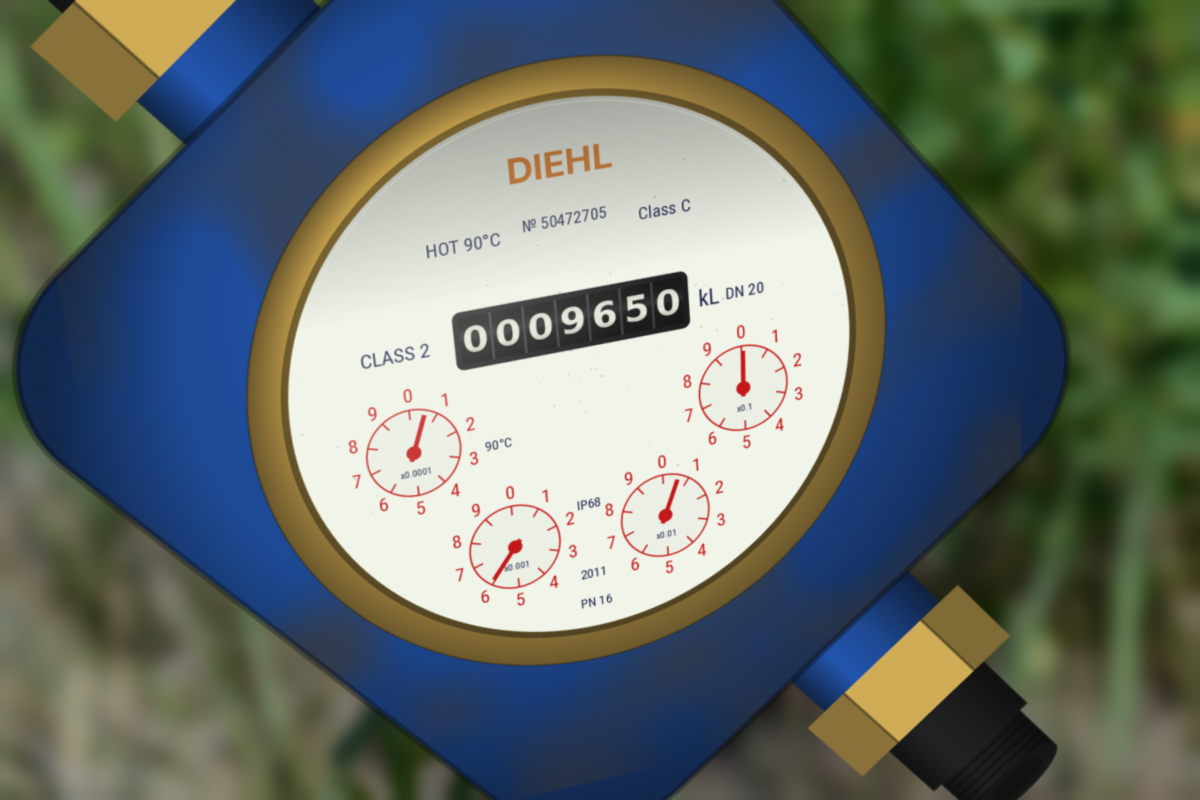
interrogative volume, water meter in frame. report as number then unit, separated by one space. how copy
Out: 9650.0060 kL
